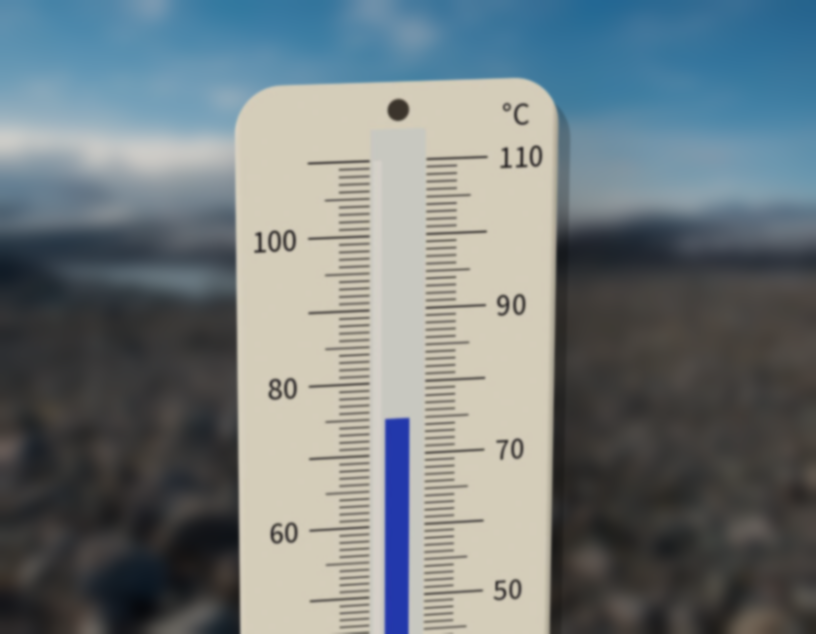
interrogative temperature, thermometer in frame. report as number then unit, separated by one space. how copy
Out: 75 °C
